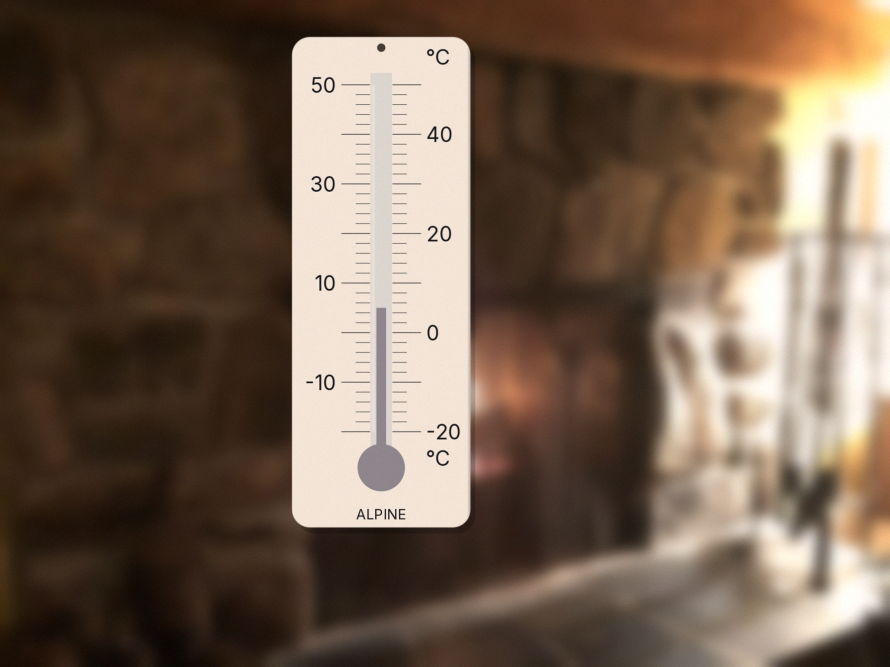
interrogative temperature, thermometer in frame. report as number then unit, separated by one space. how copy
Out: 5 °C
